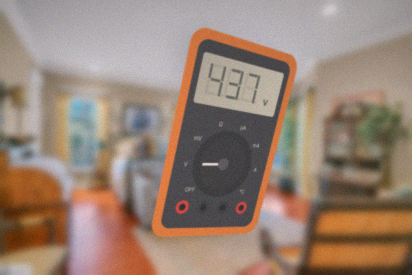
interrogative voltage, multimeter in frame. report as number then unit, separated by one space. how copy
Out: 437 V
